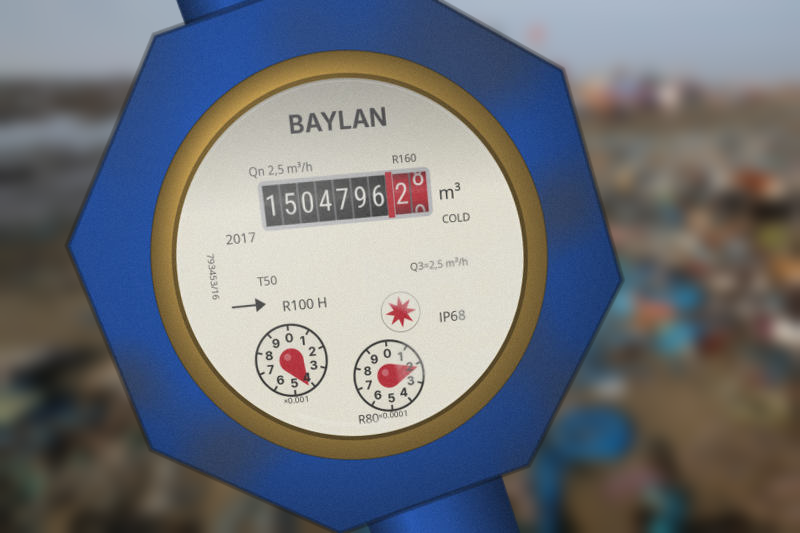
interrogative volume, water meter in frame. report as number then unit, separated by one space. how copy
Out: 1504796.2842 m³
